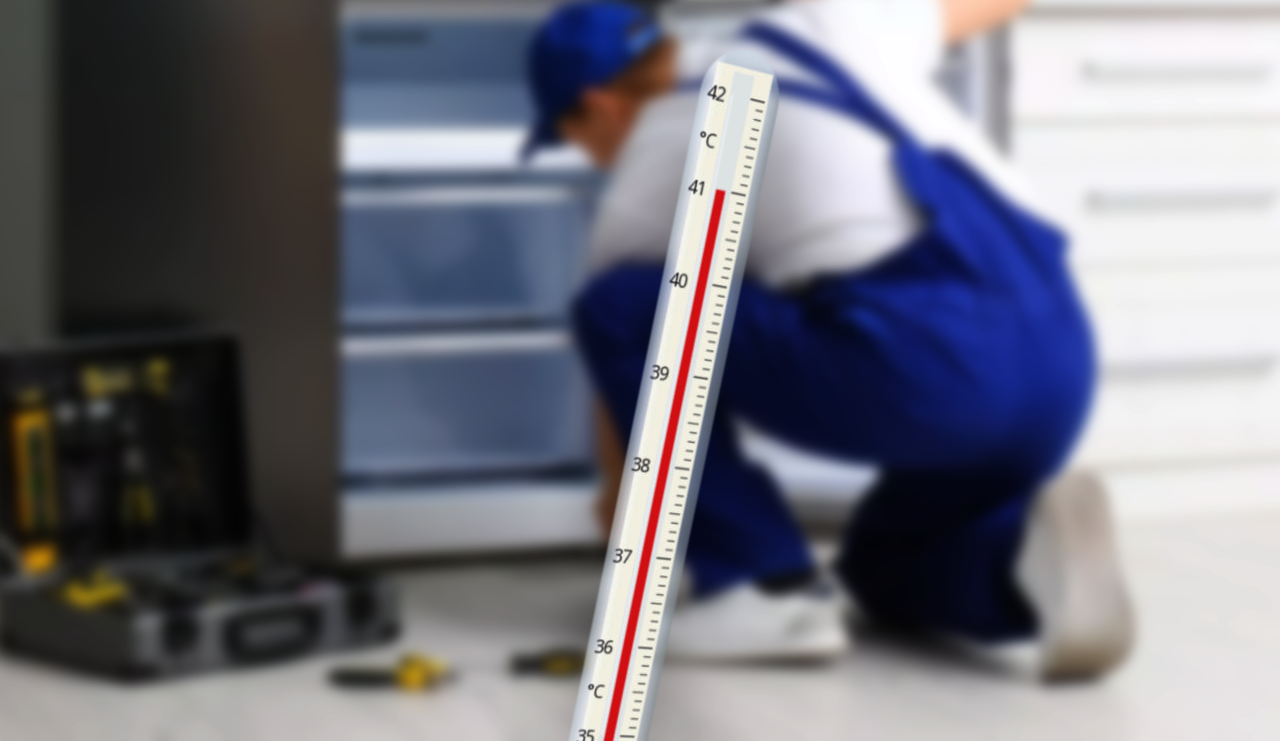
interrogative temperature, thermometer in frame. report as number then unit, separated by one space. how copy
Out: 41 °C
